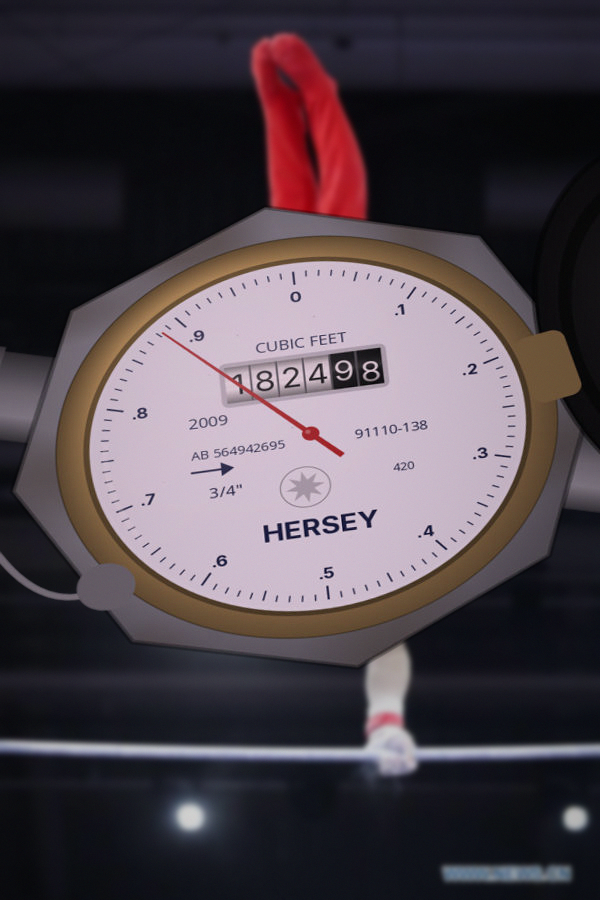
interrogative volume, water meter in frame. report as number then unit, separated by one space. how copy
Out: 182497.88 ft³
